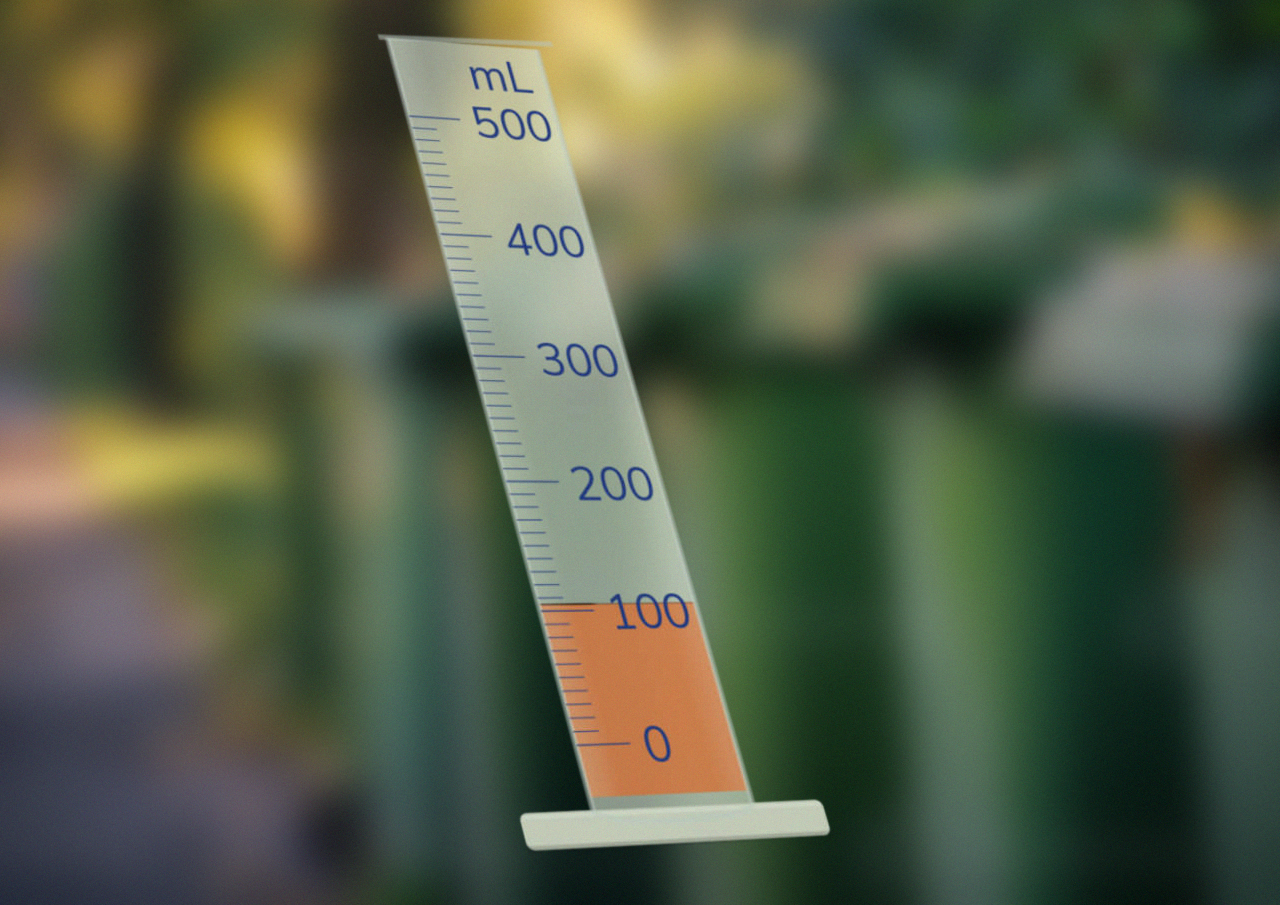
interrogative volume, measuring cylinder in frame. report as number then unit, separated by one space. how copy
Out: 105 mL
